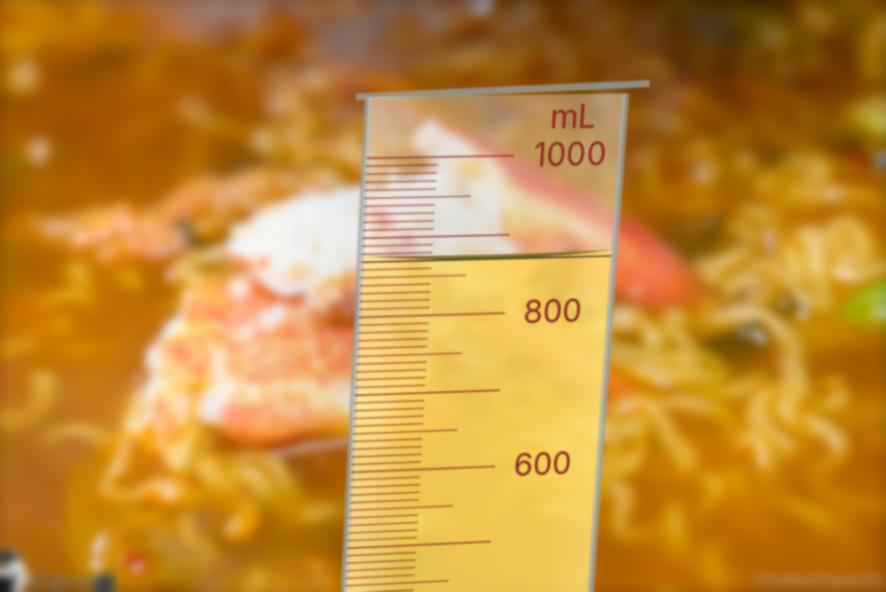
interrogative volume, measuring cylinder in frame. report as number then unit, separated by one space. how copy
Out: 870 mL
